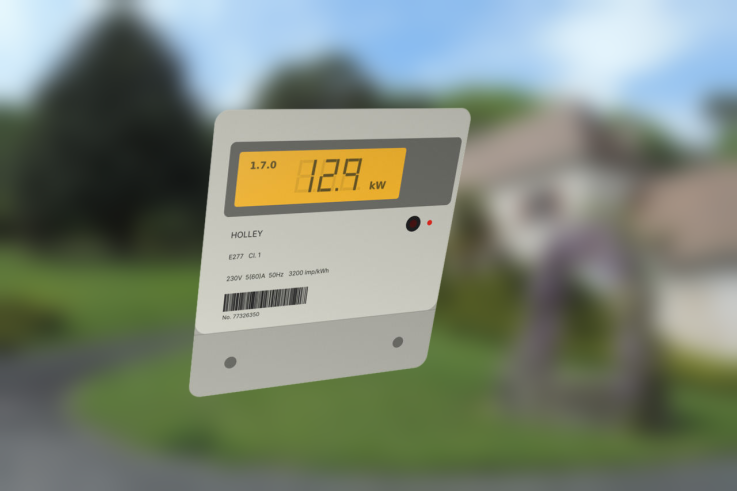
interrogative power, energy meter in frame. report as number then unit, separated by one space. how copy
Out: 12.9 kW
